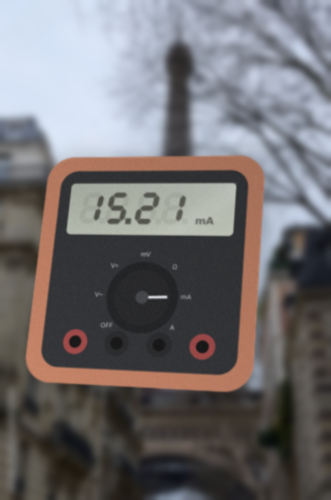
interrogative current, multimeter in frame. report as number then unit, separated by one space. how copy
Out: 15.21 mA
